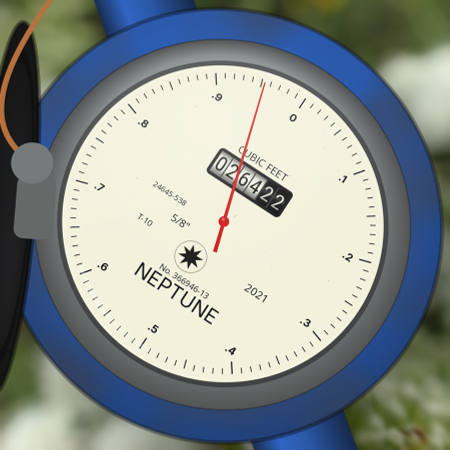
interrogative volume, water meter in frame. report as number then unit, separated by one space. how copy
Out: 26421.95 ft³
